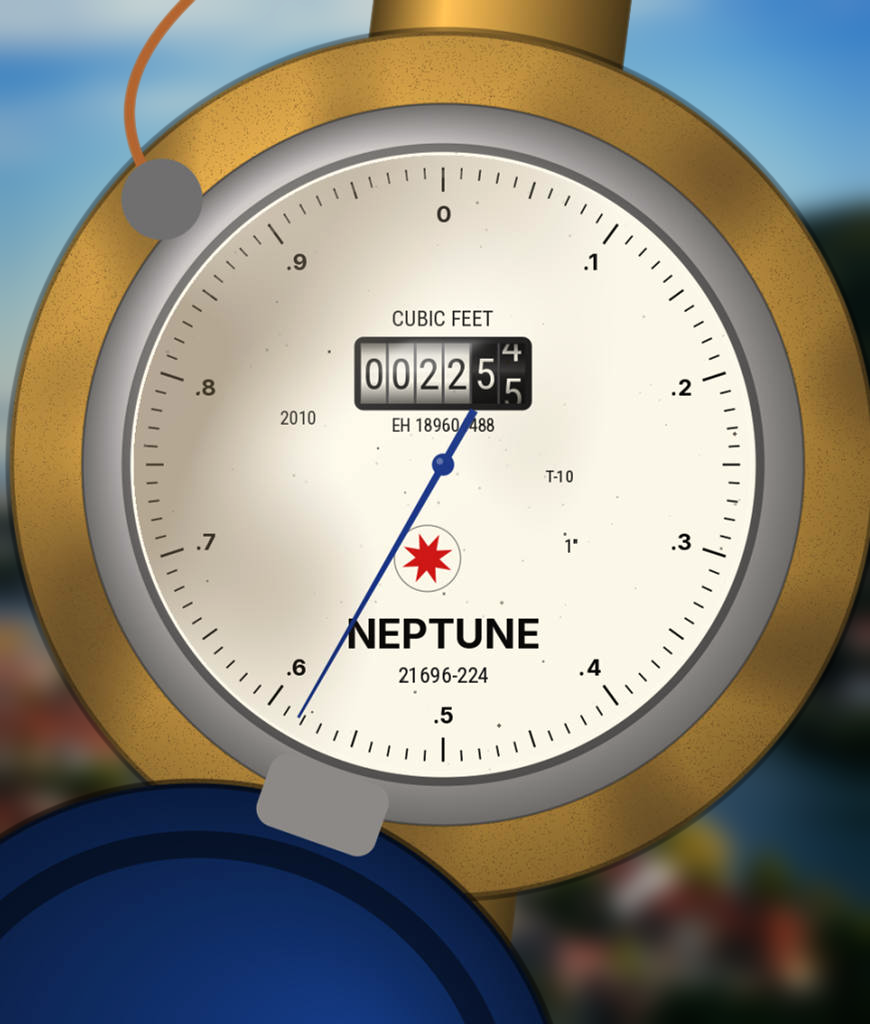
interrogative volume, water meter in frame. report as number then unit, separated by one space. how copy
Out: 2254.58 ft³
